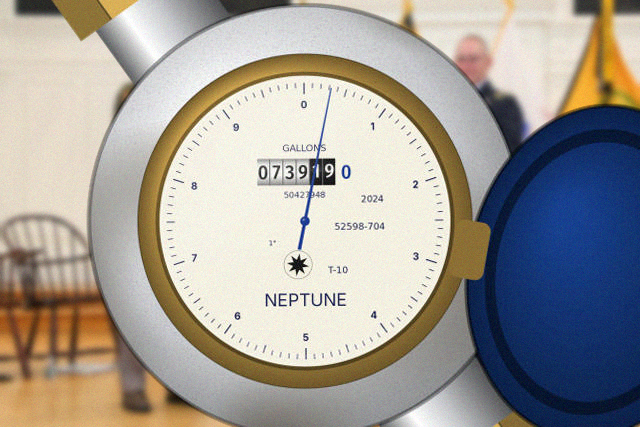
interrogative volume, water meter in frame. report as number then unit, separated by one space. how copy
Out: 739190.3 gal
